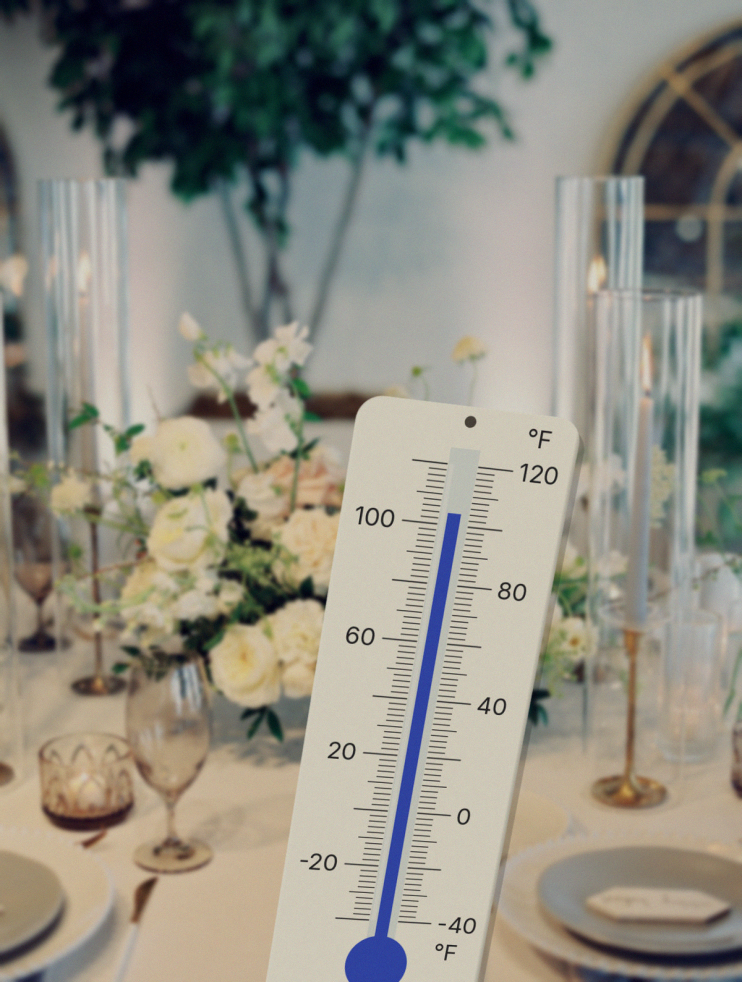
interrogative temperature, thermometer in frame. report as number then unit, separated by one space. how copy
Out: 104 °F
